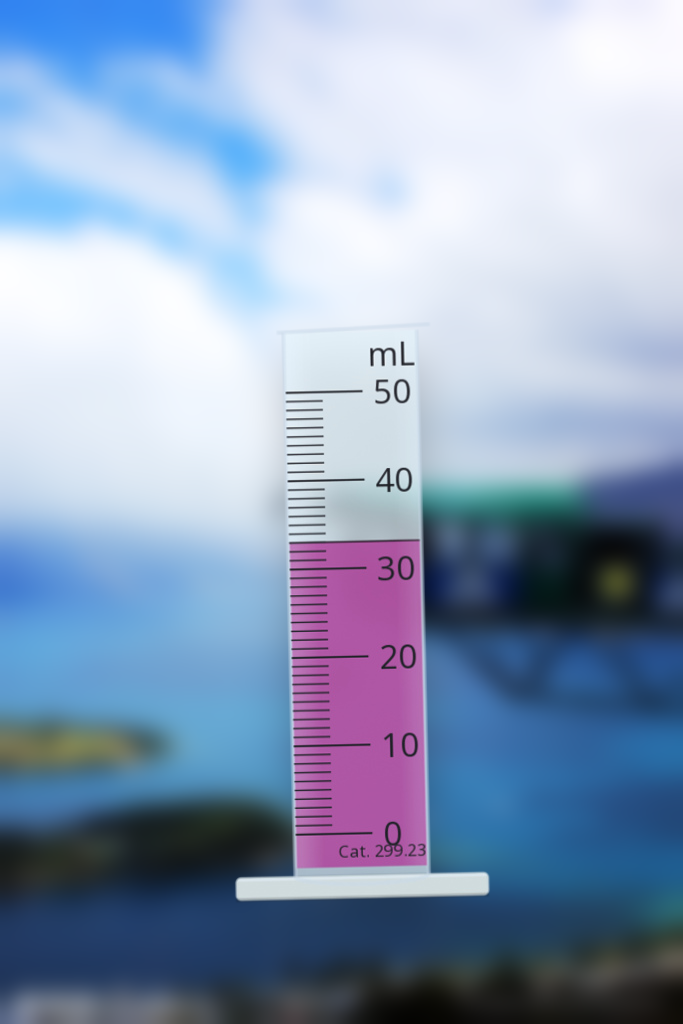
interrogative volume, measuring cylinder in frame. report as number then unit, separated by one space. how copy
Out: 33 mL
